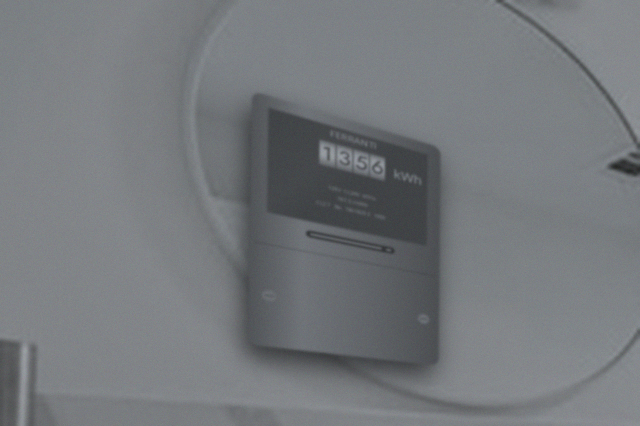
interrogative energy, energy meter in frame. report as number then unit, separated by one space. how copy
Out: 1356 kWh
